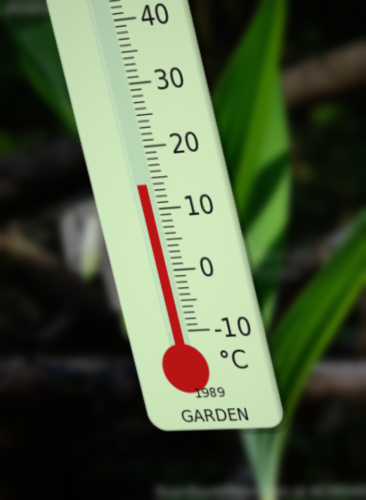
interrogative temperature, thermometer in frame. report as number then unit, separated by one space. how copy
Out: 14 °C
